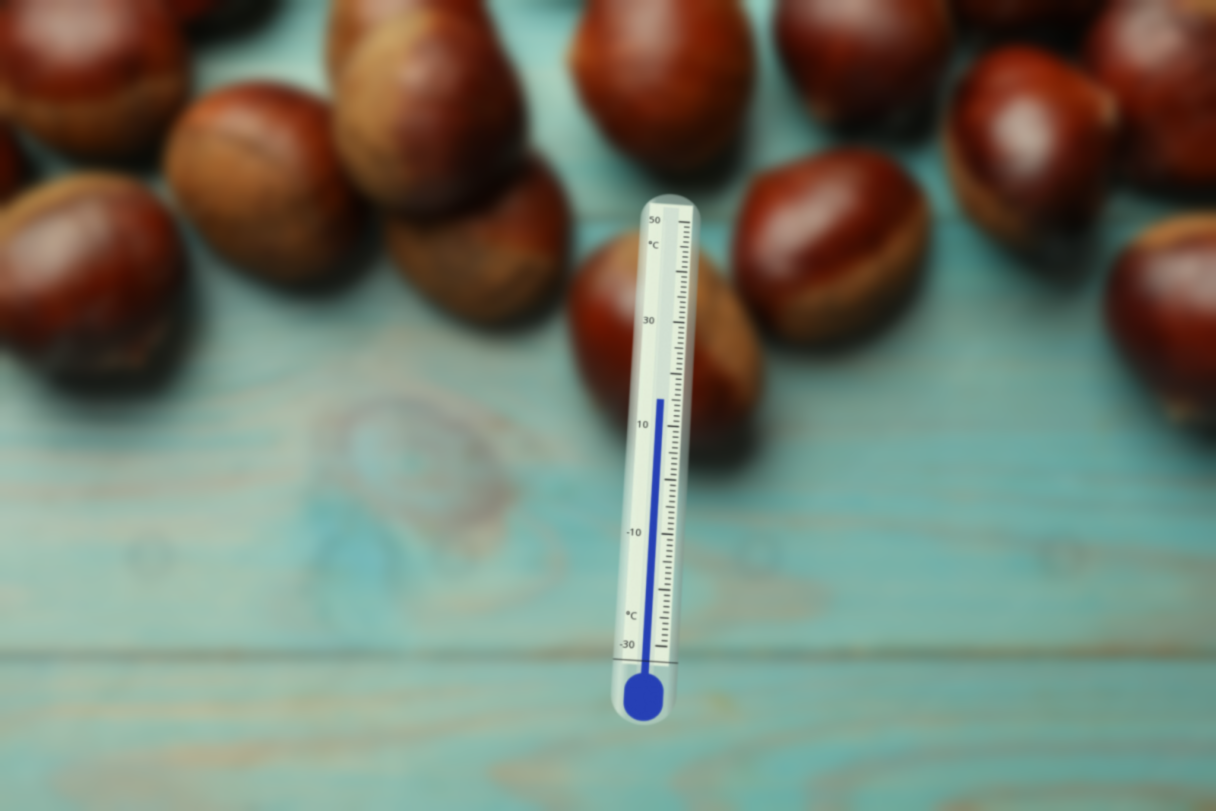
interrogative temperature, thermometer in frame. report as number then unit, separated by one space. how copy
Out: 15 °C
